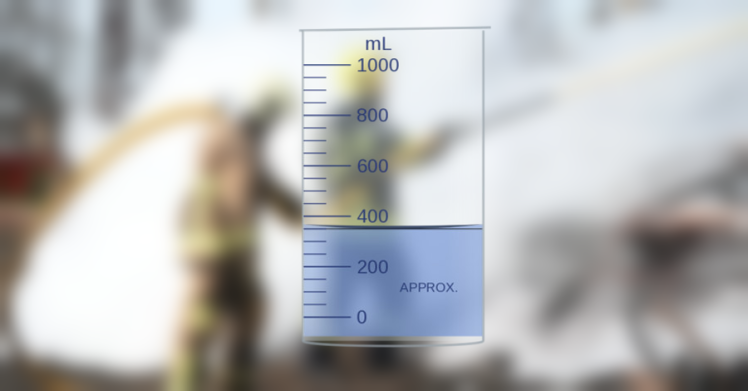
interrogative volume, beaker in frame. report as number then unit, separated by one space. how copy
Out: 350 mL
